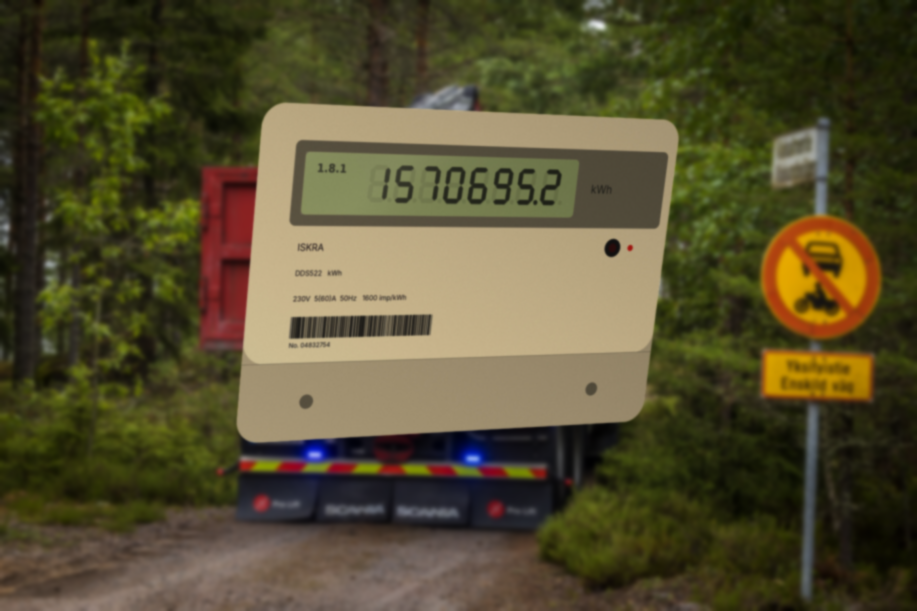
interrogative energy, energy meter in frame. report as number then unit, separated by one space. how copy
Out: 1570695.2 kWh
